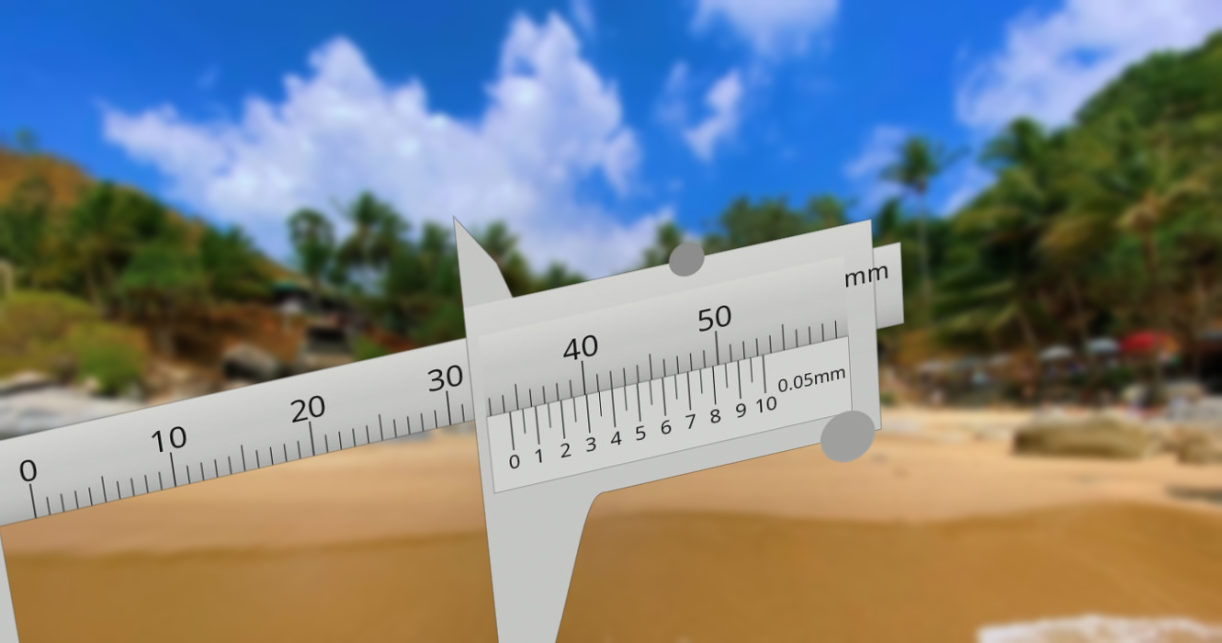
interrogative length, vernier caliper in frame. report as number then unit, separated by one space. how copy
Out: 34.4 mm
